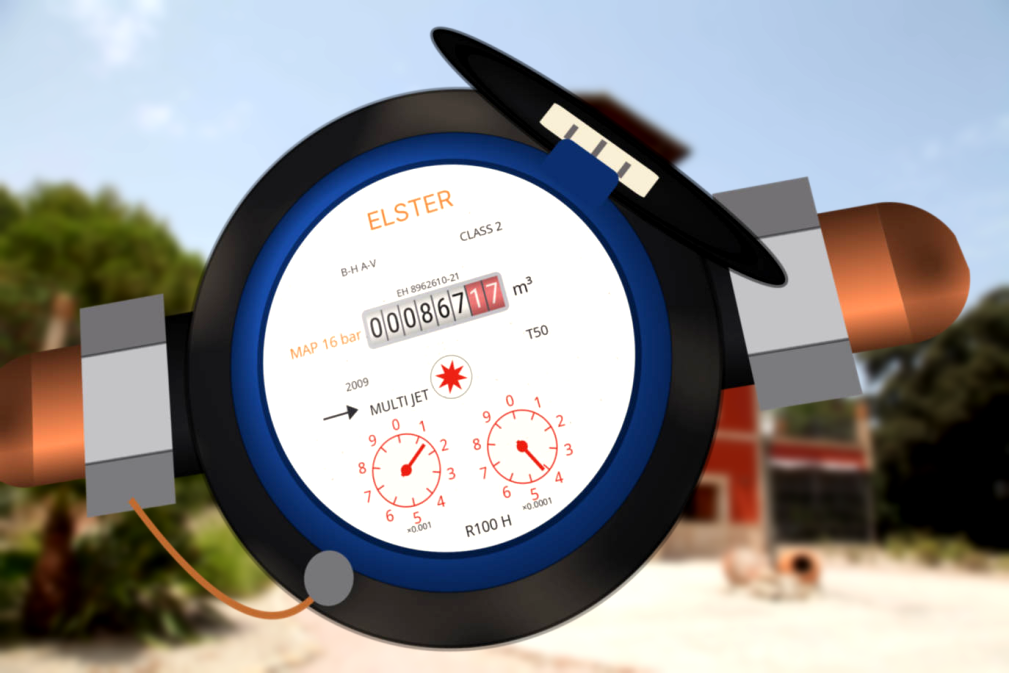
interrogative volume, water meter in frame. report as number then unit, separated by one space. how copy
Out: 867.1714 m³
